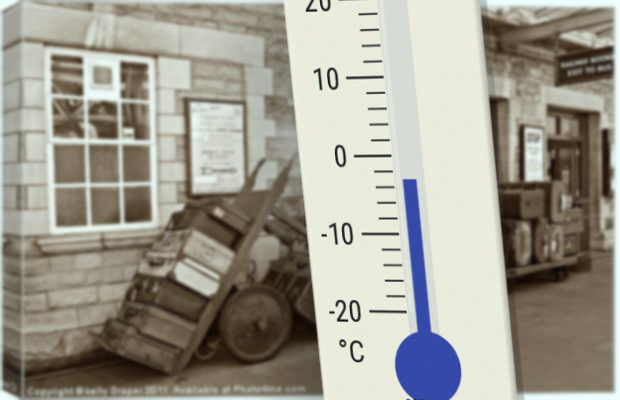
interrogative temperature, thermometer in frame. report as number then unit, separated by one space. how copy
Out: -3 °C
